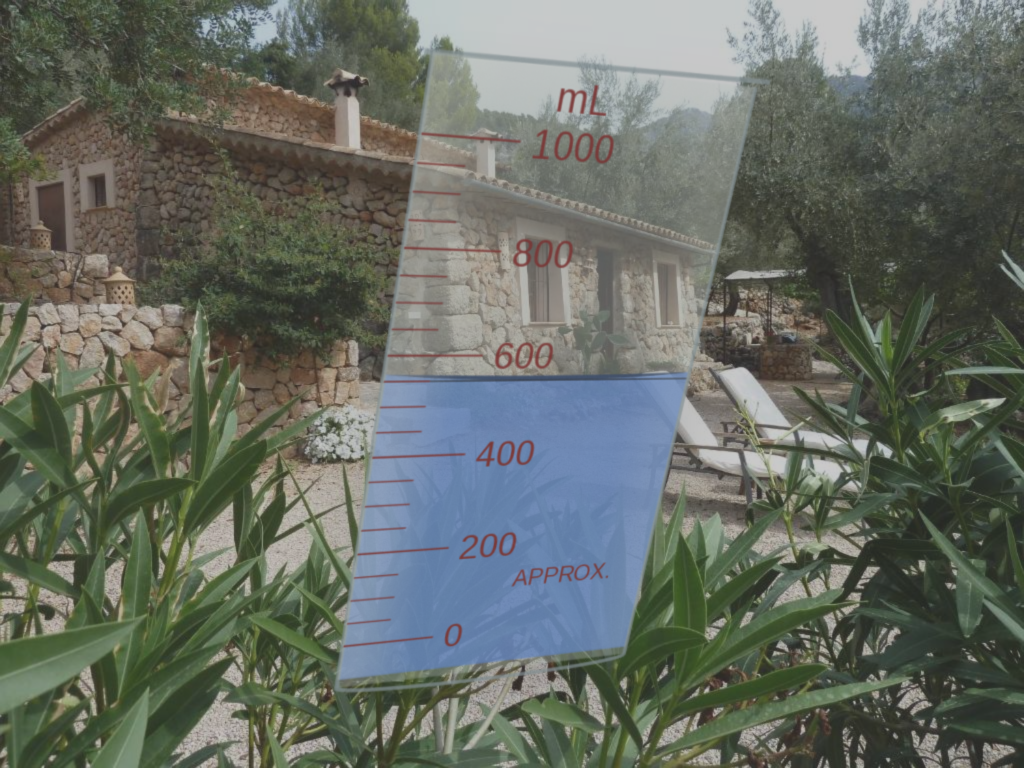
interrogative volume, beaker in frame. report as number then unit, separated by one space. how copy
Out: 550 mL
